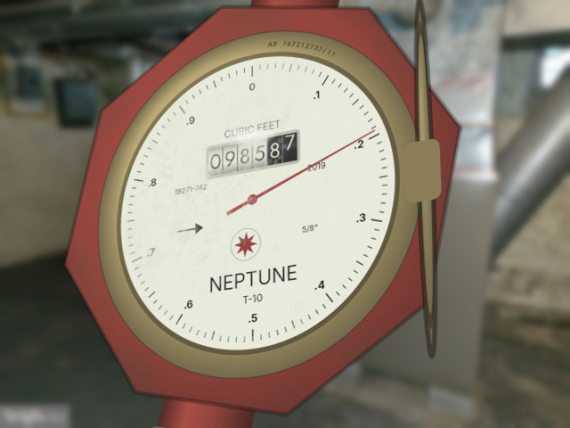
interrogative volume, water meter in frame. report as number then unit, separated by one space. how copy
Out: 98587.19 ft³
